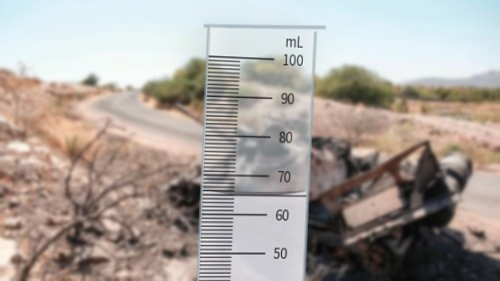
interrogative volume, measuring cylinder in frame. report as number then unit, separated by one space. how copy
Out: 65 mL
